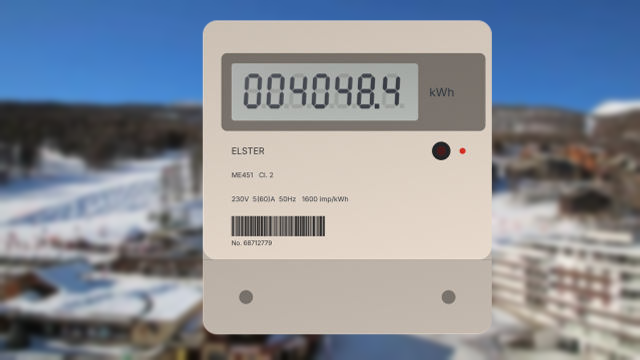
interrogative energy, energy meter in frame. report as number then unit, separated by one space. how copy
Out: 4048.4 kWh
